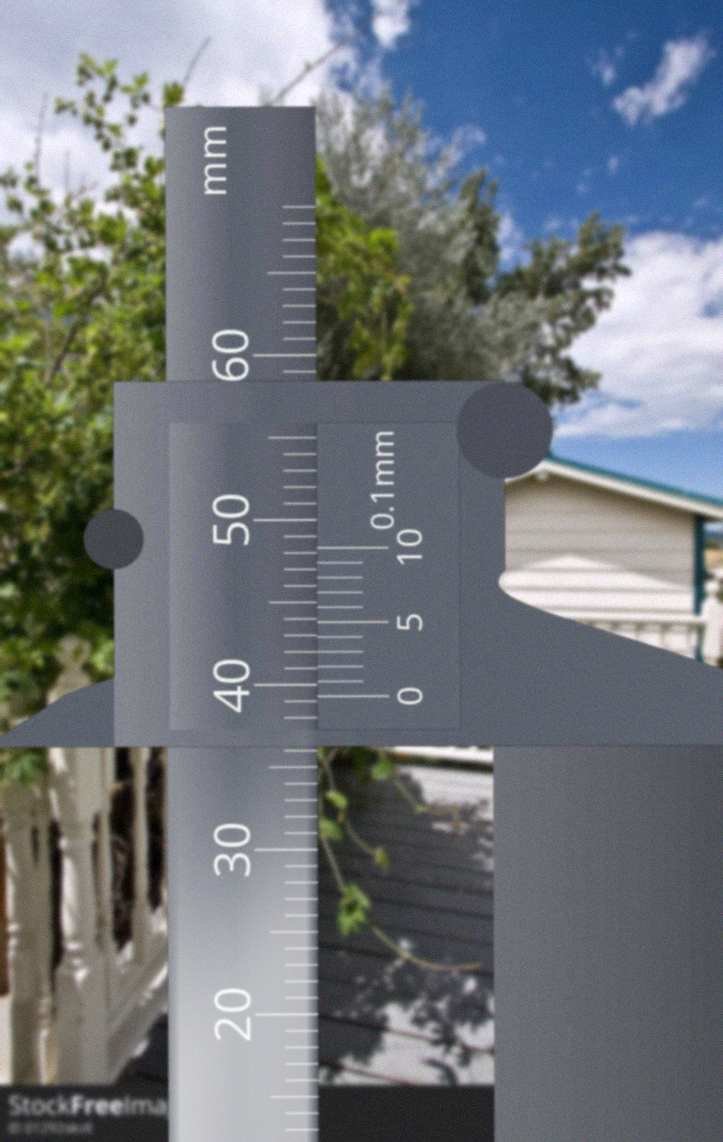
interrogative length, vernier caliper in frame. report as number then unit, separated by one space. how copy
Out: 39.3 mm
